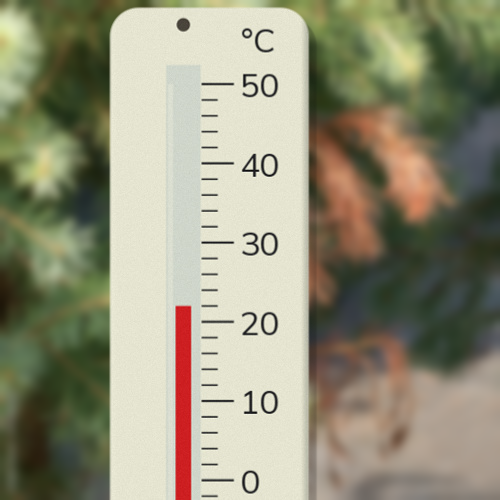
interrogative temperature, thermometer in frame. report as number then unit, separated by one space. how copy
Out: 22 °C
